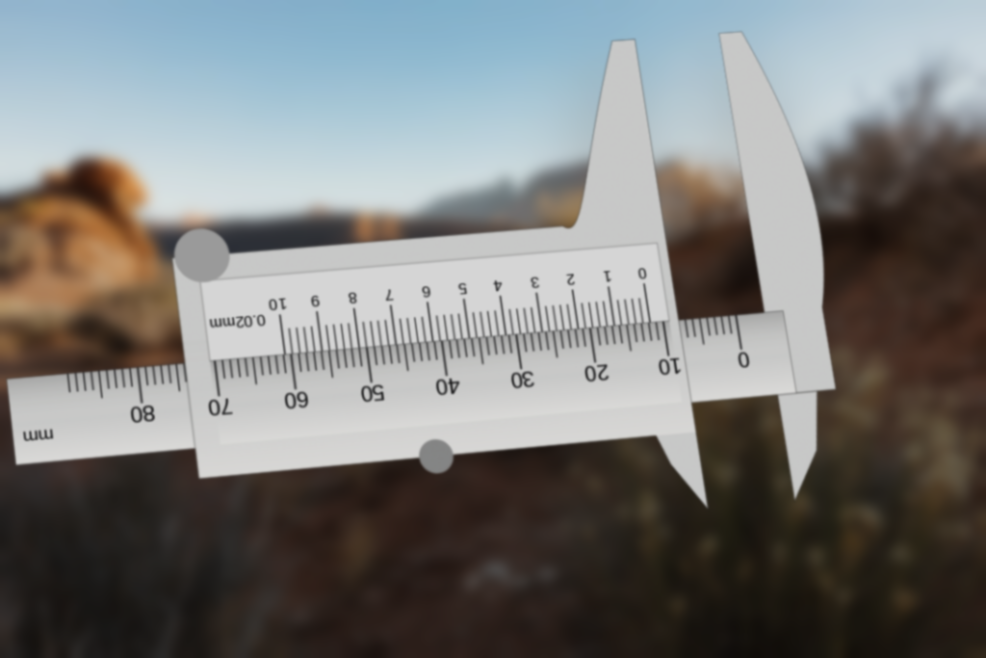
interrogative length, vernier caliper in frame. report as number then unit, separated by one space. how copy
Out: 11.8 mm
